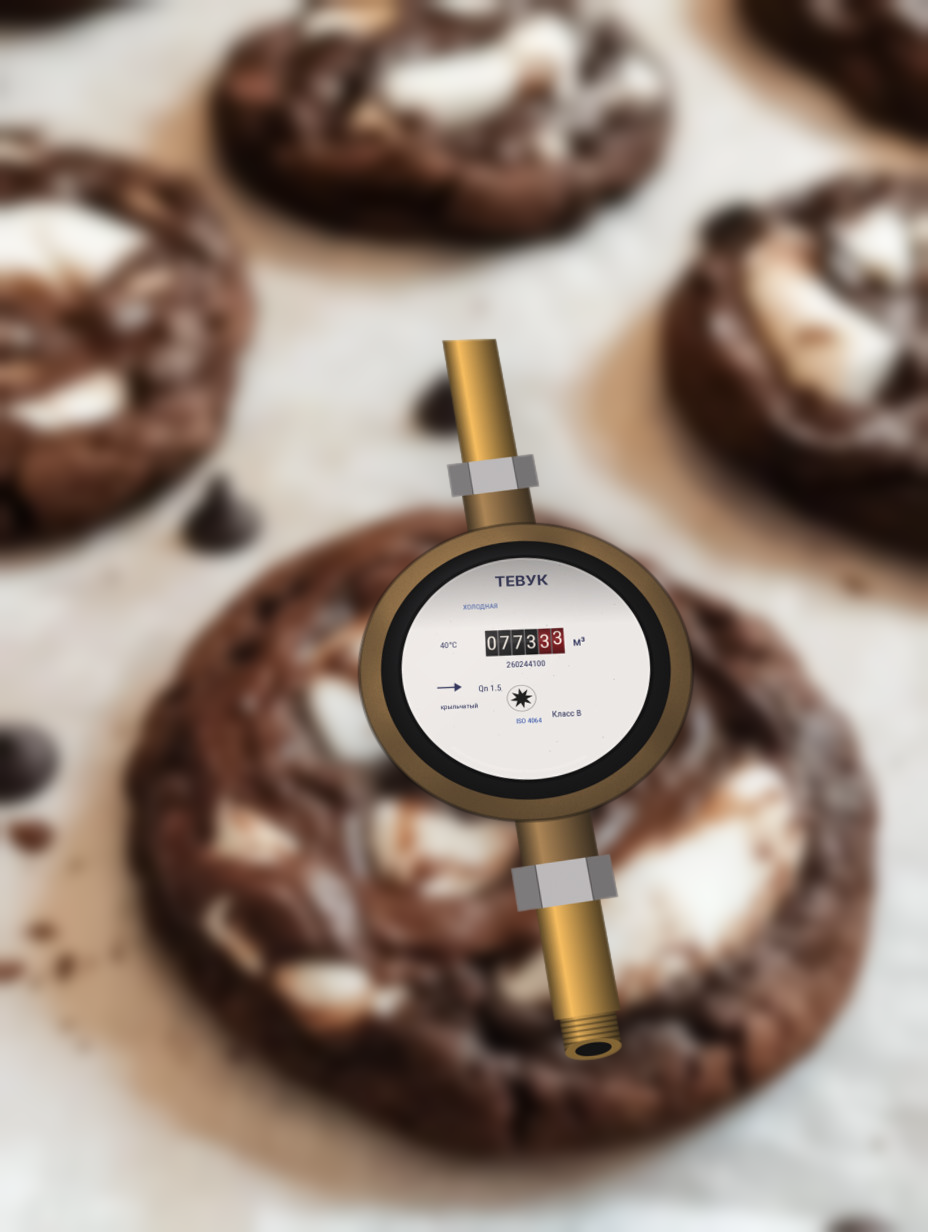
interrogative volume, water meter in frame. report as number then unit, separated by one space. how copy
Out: 773.33 m³
